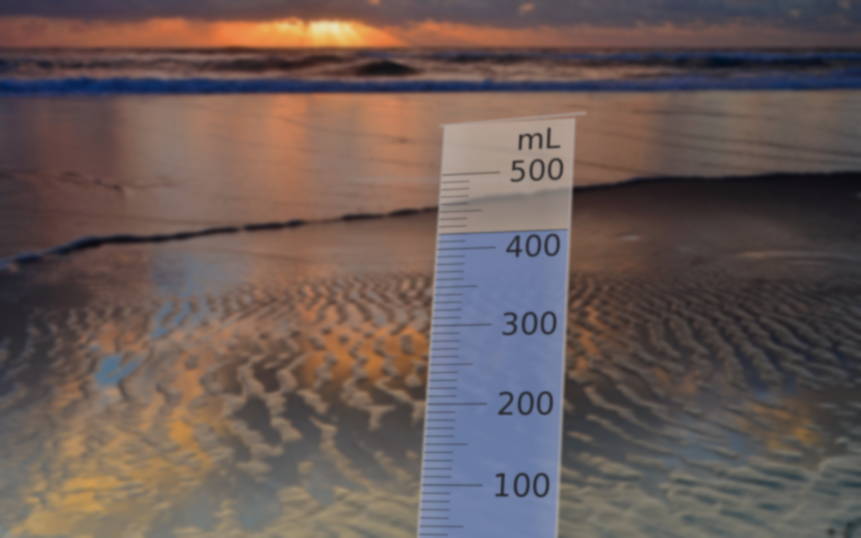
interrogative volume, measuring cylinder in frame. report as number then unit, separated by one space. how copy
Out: 420 mL
